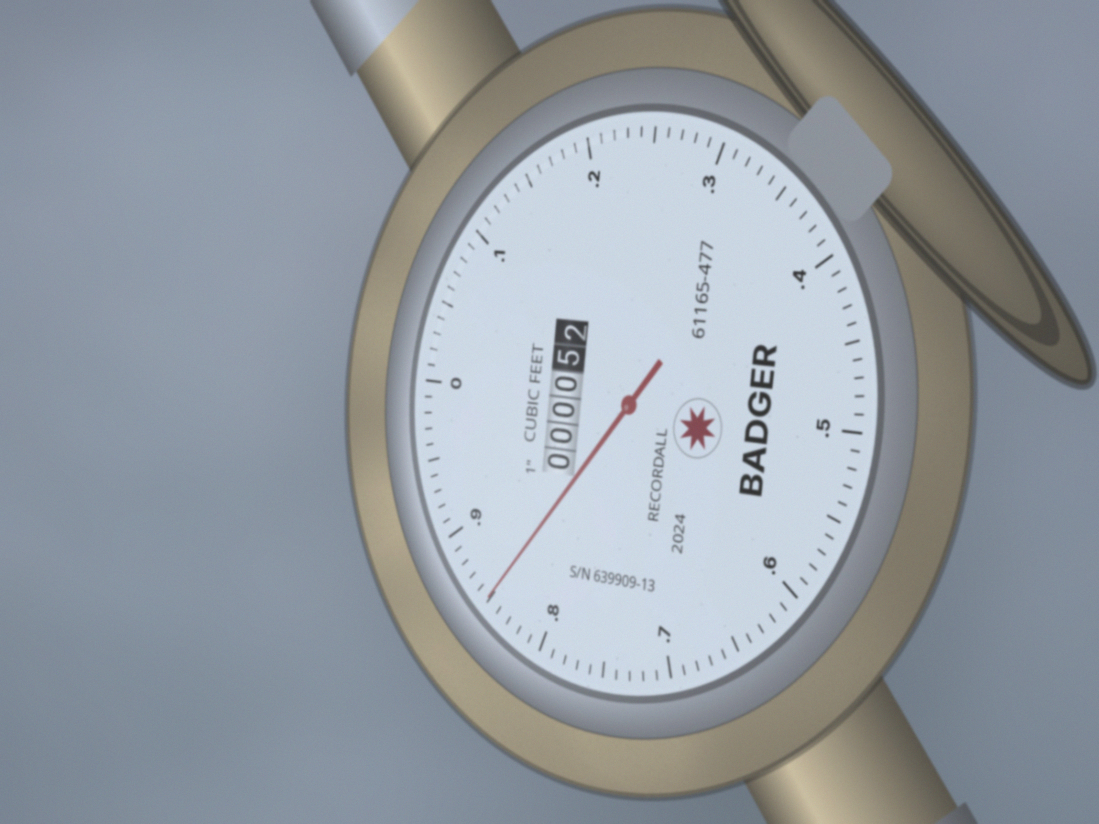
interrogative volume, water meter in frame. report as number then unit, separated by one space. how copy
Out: 51.85 ft³
